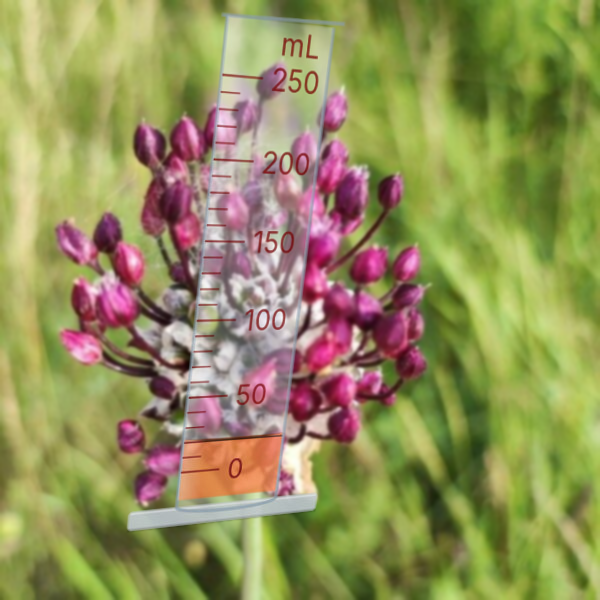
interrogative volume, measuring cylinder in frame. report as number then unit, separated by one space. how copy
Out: 20 mL
